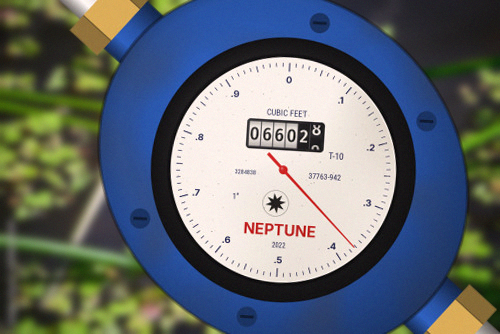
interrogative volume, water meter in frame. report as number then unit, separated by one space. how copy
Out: 66028.37 ft³
